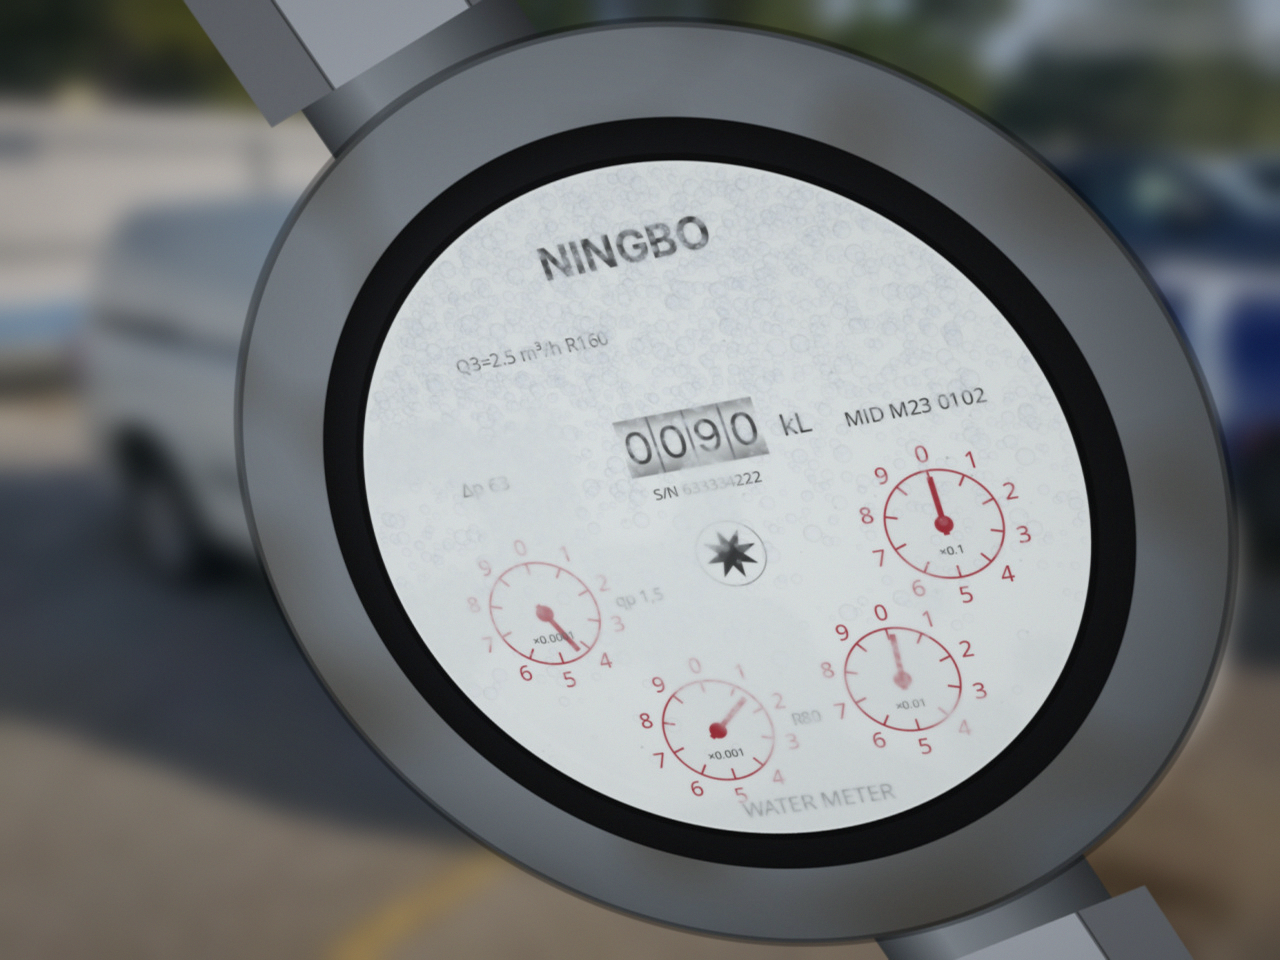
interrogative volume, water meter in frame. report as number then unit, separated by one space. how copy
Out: 90.0014 kL
